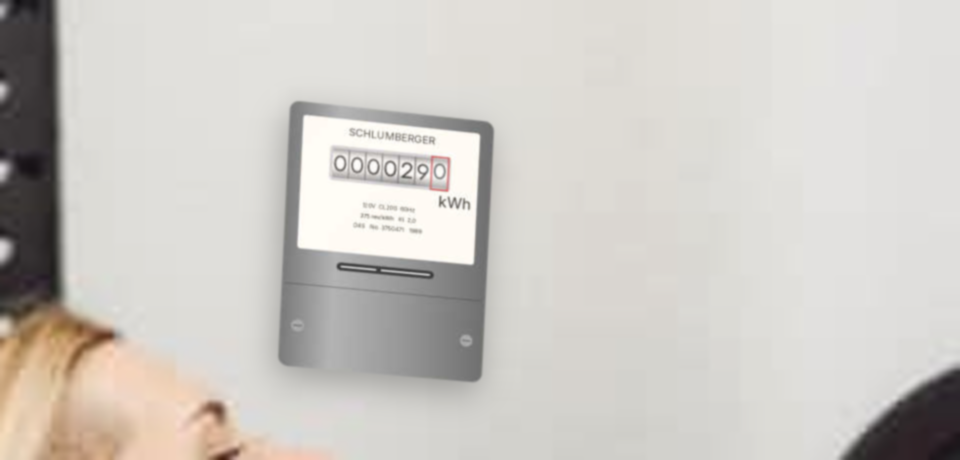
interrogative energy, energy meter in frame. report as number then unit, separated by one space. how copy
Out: 29.0 kWh
